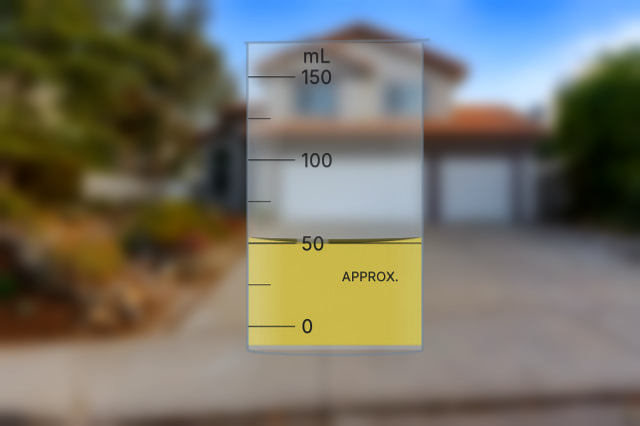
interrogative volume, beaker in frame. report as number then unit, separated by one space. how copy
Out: 50 mL
